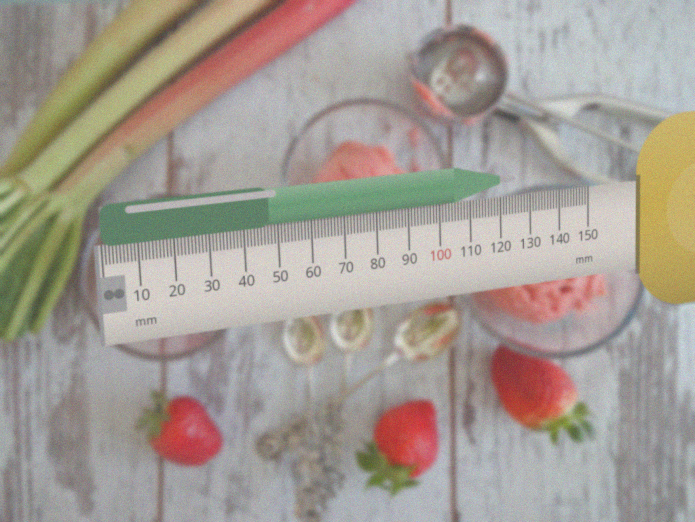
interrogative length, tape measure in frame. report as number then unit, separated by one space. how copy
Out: 125 mm
